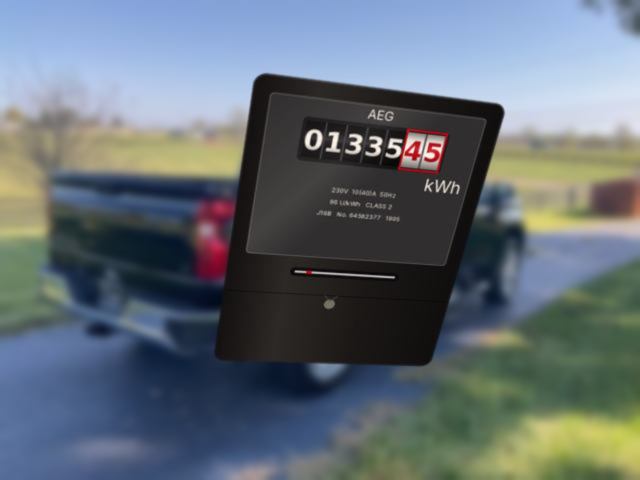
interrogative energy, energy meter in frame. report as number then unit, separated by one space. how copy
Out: 1335.45 kWh
